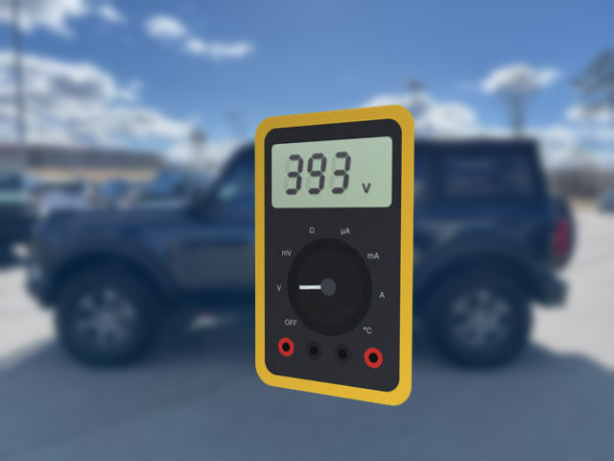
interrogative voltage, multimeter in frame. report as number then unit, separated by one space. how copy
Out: 393 V
